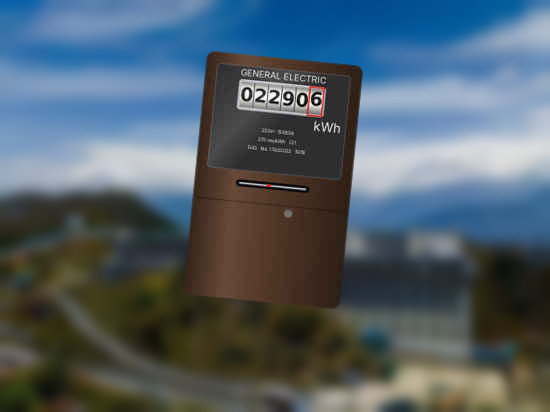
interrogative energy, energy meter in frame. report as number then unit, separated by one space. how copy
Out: 2290.6 kWh
